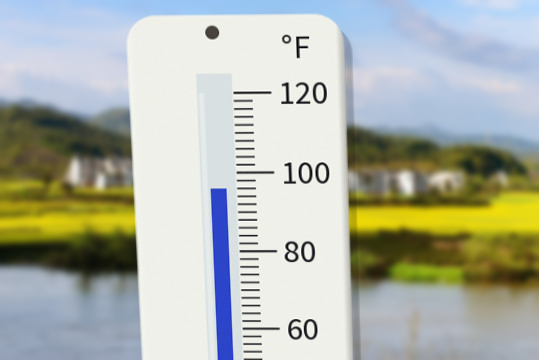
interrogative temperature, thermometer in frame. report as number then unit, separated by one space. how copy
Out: 96 °F
